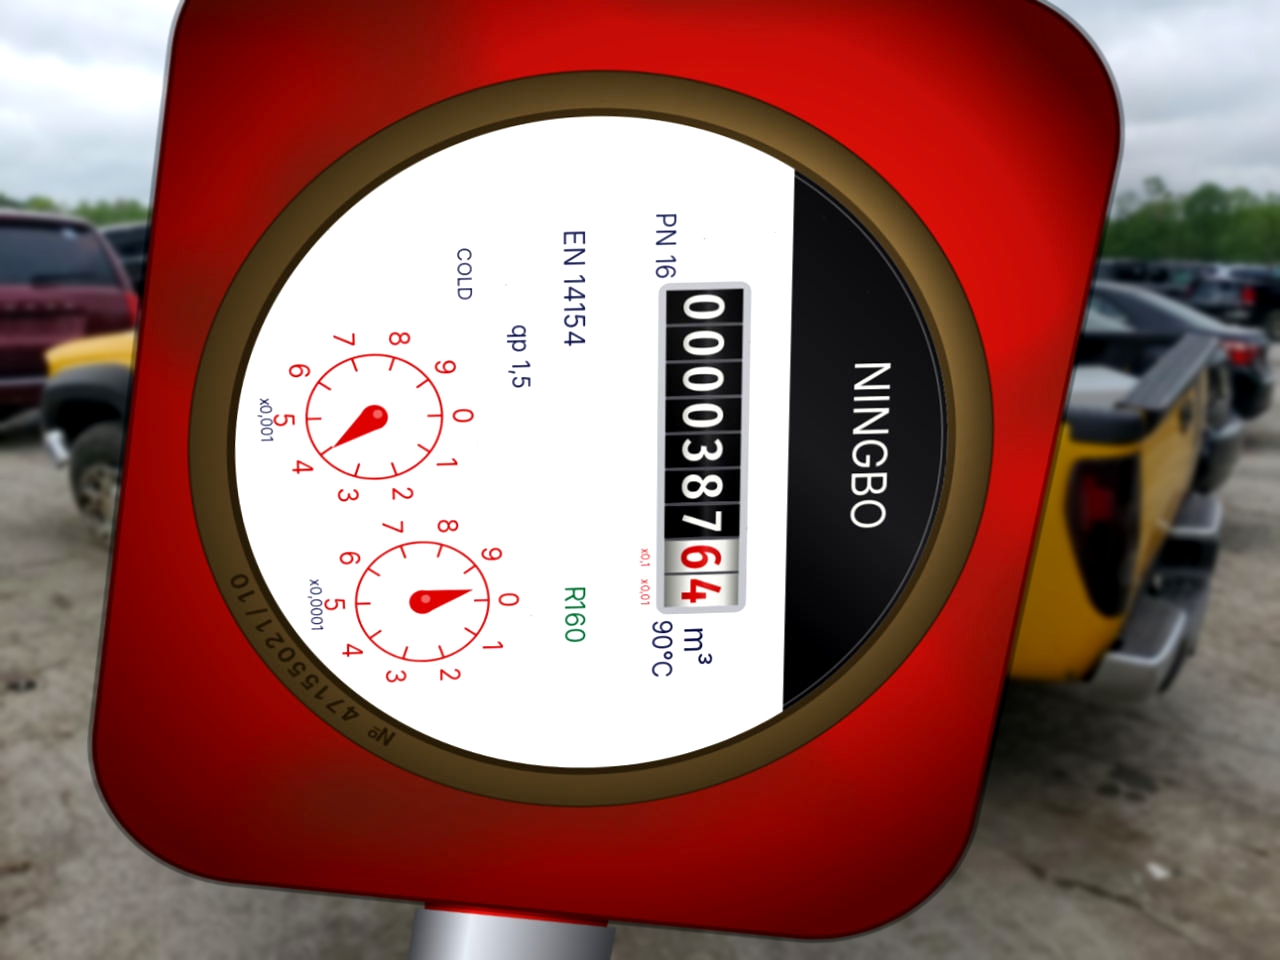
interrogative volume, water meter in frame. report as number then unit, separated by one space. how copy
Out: 387.6439 m³
